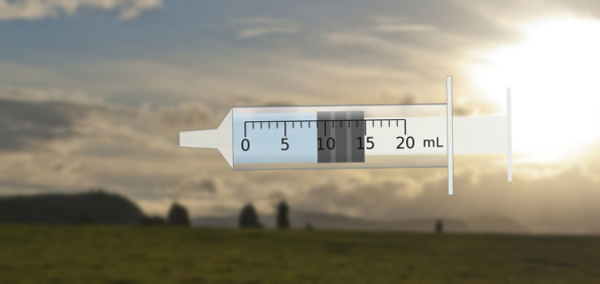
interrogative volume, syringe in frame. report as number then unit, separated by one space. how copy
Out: 9 mL
